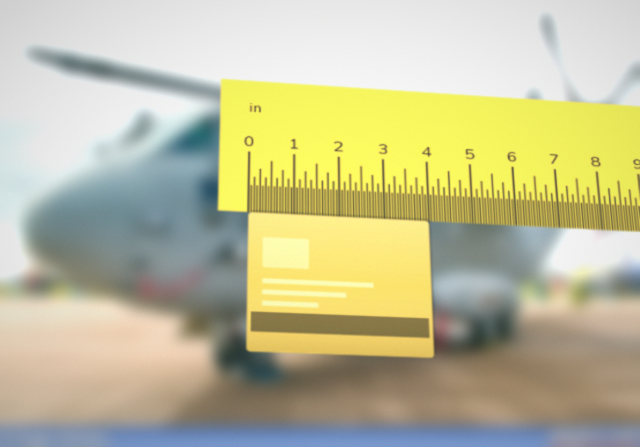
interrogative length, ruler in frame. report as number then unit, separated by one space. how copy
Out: 4 in
